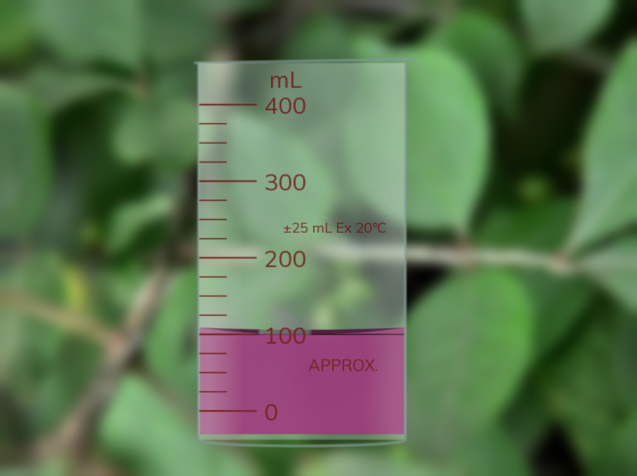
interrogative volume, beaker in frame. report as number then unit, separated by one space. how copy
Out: 100 mL
